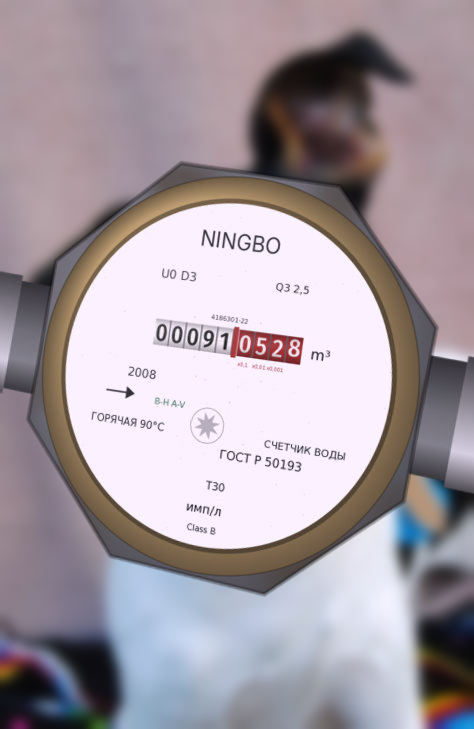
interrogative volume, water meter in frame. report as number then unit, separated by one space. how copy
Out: 91.0528 m³
